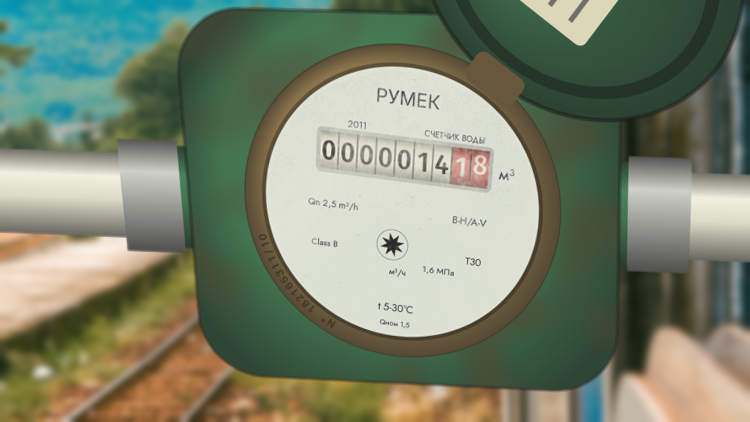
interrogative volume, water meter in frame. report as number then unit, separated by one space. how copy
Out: 14.18 m³
